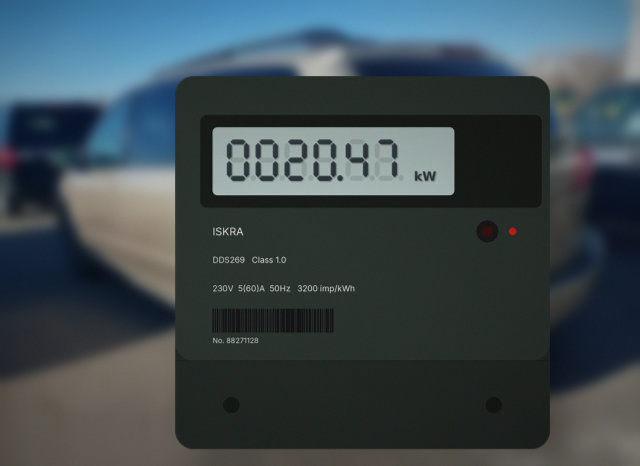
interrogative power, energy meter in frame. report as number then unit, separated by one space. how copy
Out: 20.47 kW
